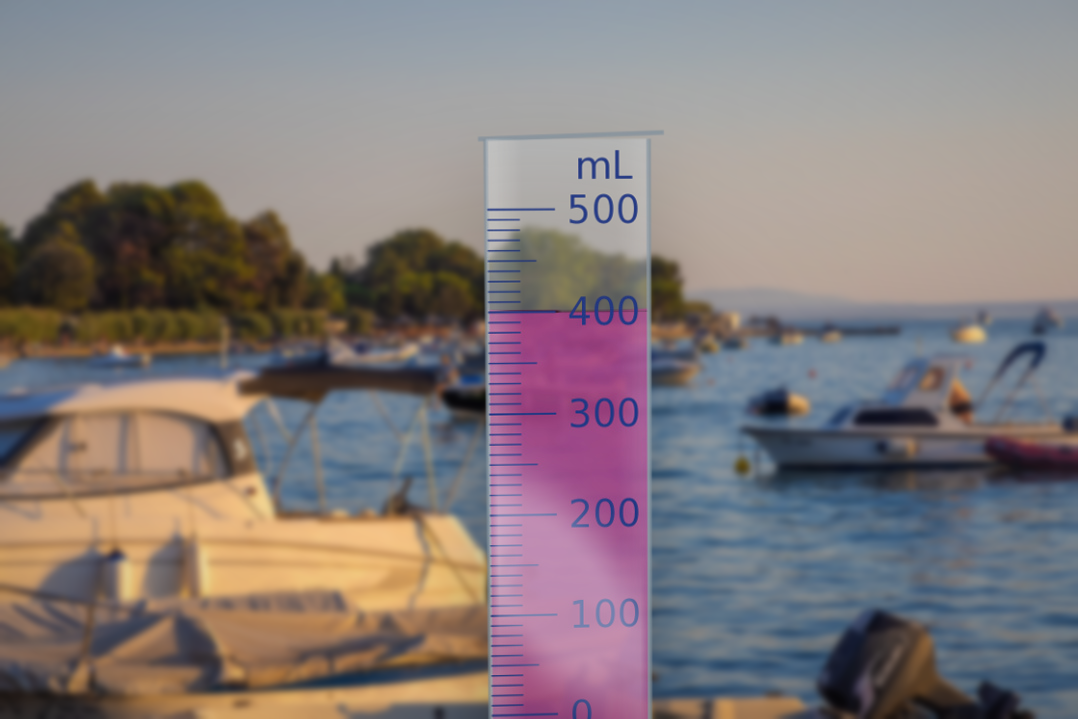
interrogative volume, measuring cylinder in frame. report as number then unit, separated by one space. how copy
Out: 400 mL
